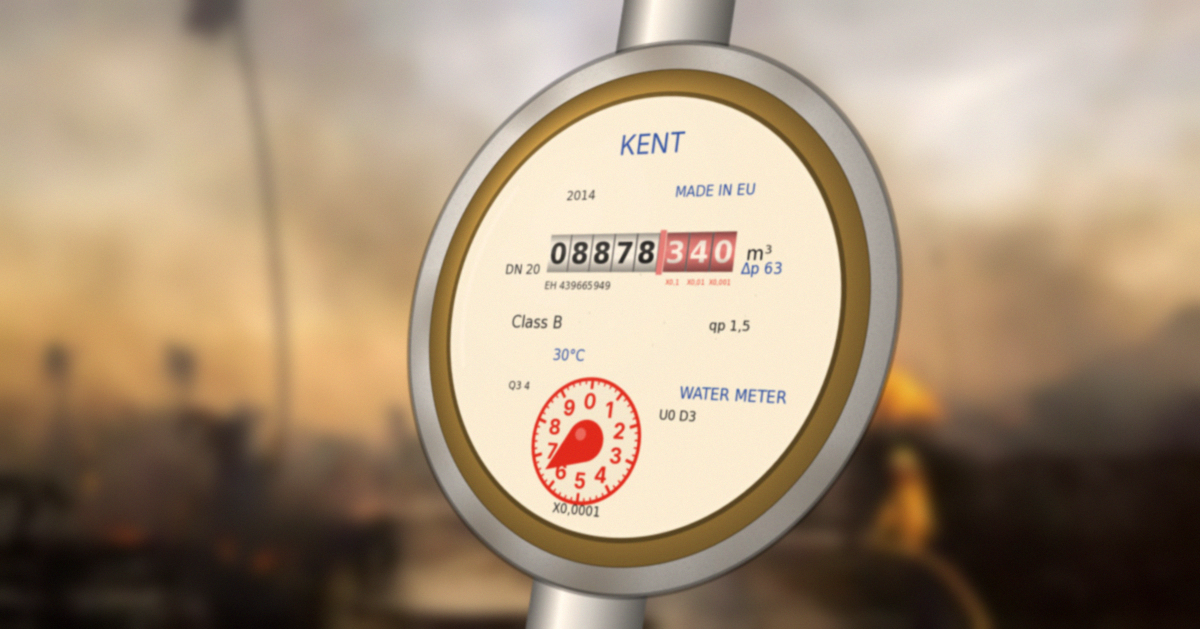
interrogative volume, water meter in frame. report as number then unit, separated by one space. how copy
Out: 8878.3406 m³
